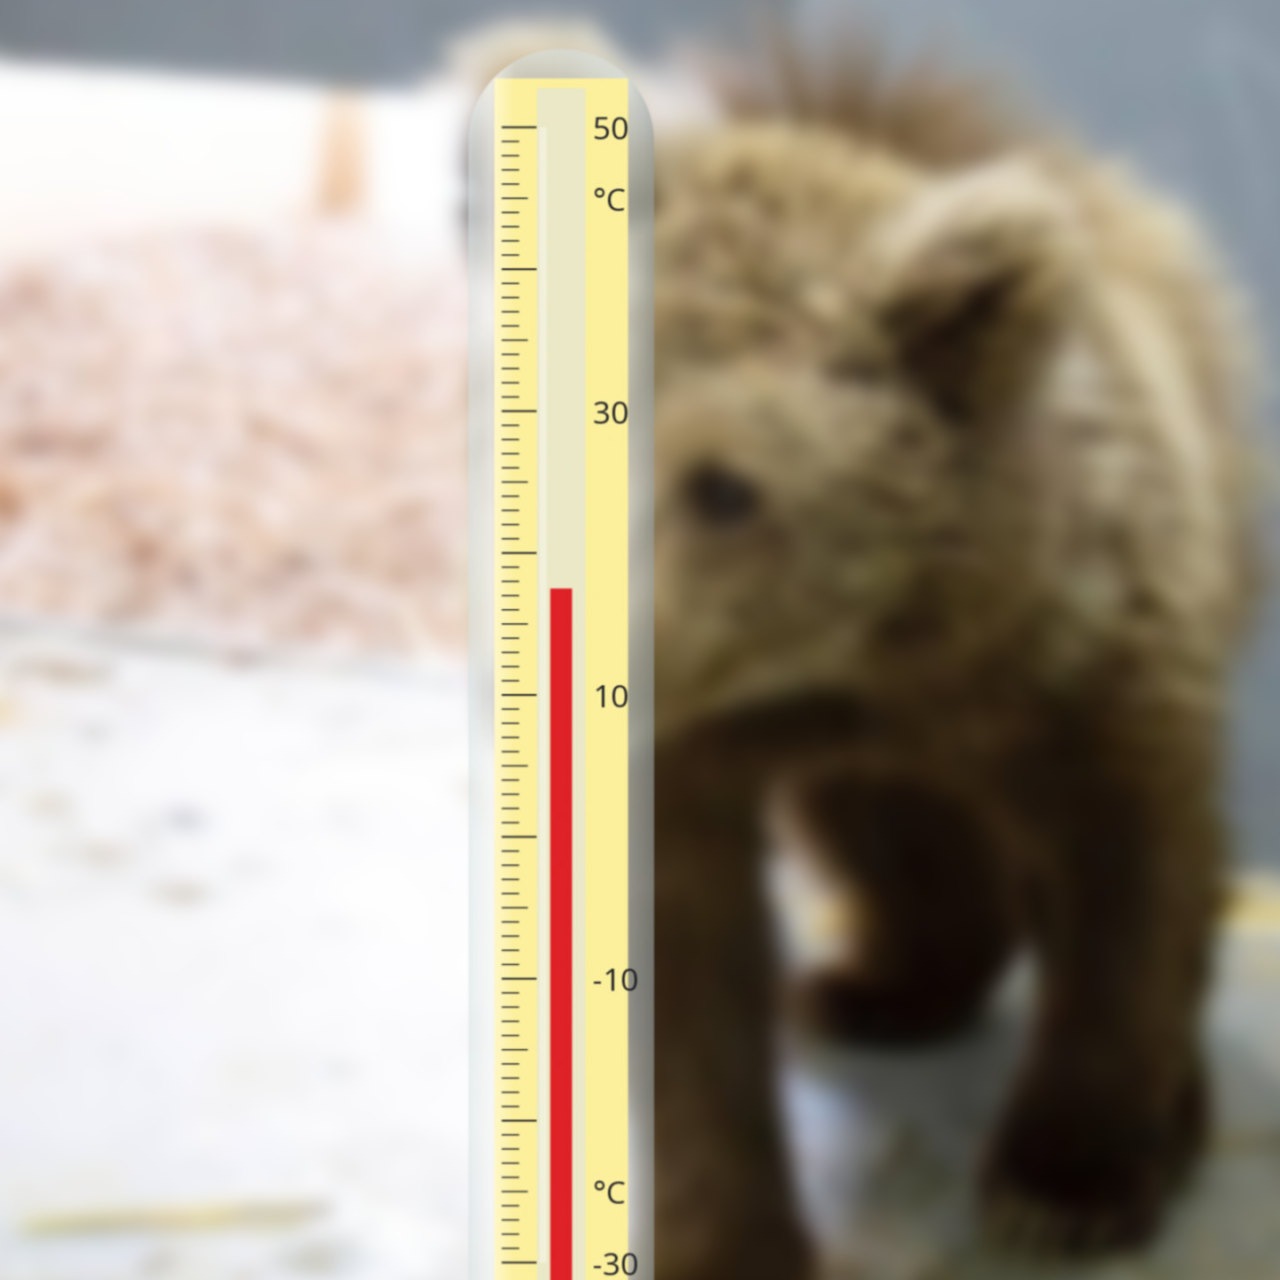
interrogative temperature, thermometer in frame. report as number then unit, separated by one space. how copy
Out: 17.5 °C
